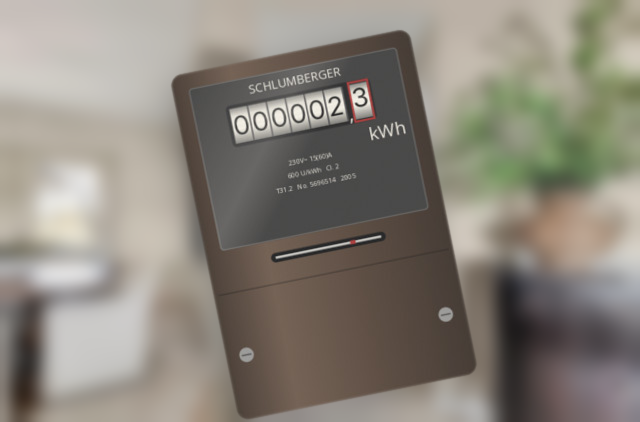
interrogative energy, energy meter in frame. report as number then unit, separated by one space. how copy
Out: 2.3 kWh
